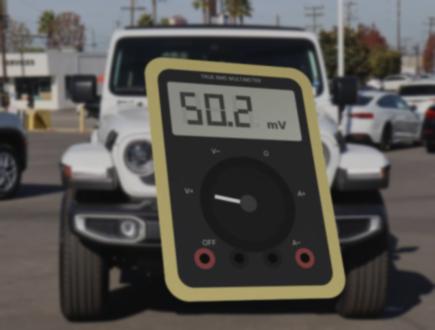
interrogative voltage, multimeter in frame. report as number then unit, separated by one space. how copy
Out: 50.2 mV
